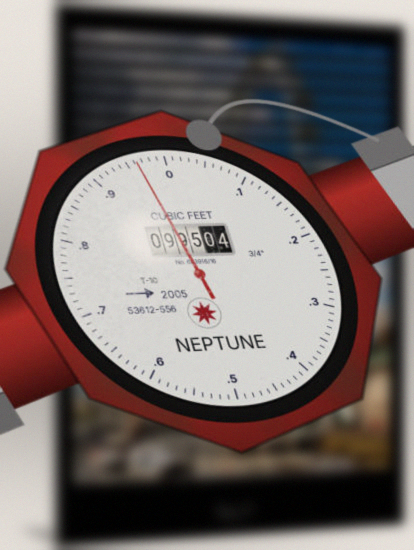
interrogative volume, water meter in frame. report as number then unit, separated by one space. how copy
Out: 99503.96 ft³
